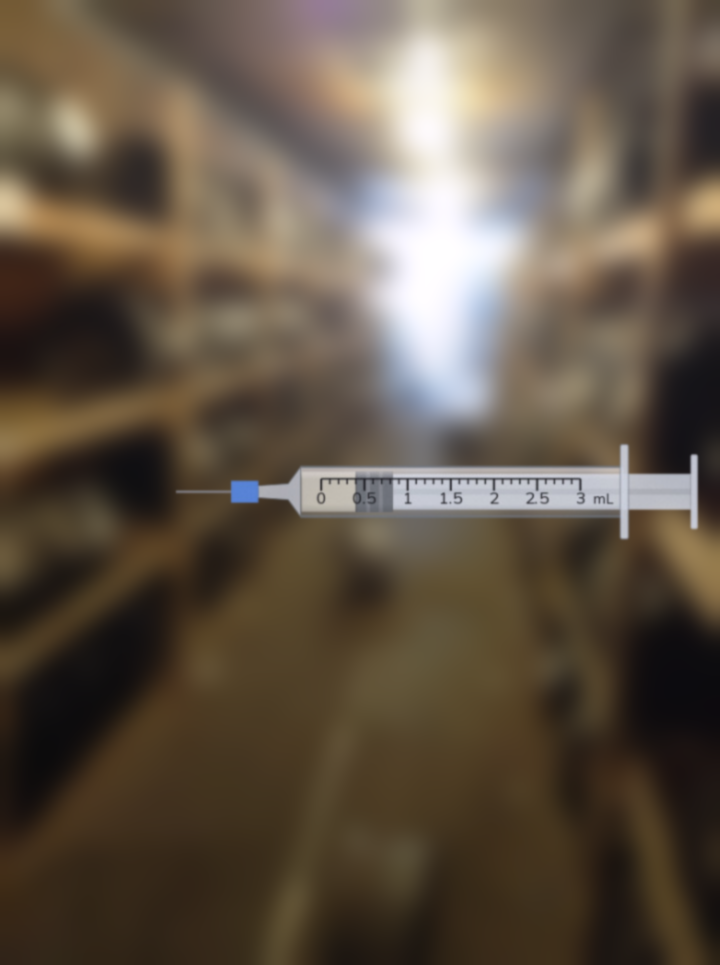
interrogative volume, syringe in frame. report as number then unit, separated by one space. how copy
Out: 0.4 mL
